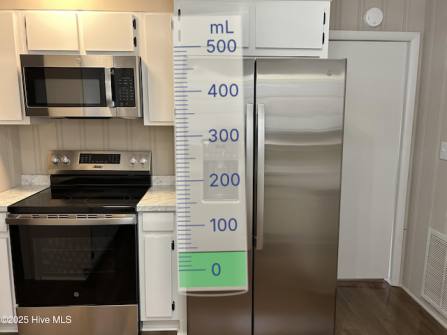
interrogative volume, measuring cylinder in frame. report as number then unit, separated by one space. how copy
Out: 40 mL
